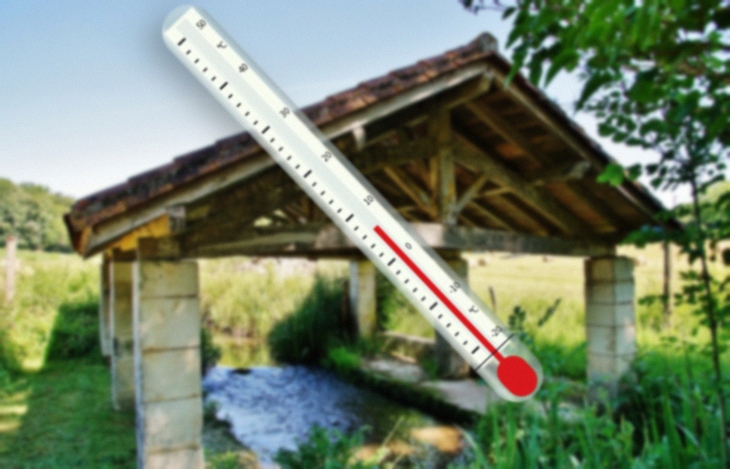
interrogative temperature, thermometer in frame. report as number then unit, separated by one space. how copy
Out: 6 °C
